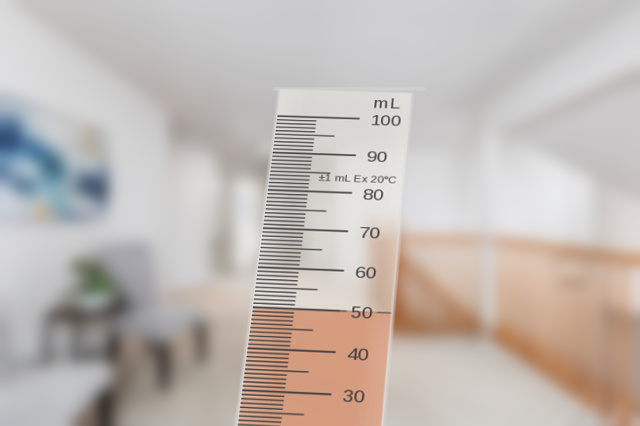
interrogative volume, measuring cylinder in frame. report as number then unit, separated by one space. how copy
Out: 50 mL
